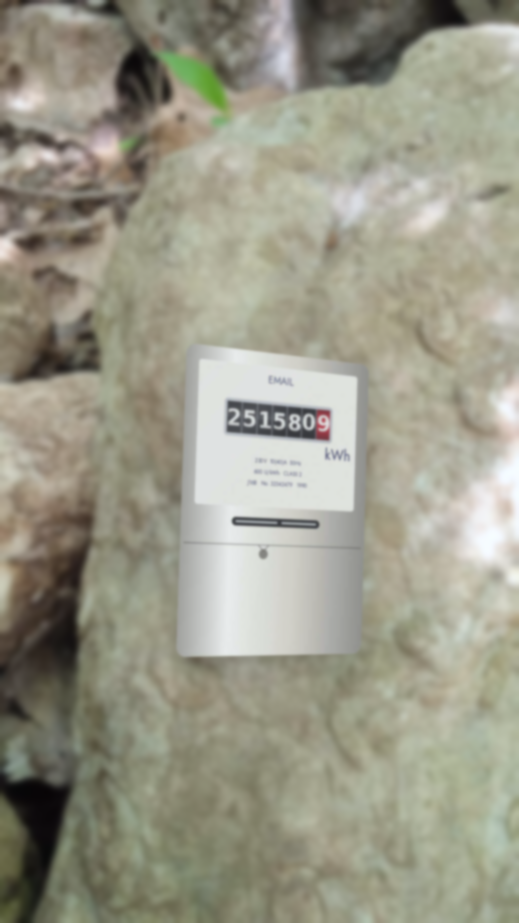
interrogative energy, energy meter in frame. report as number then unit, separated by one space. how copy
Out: 251580.9 kWh
